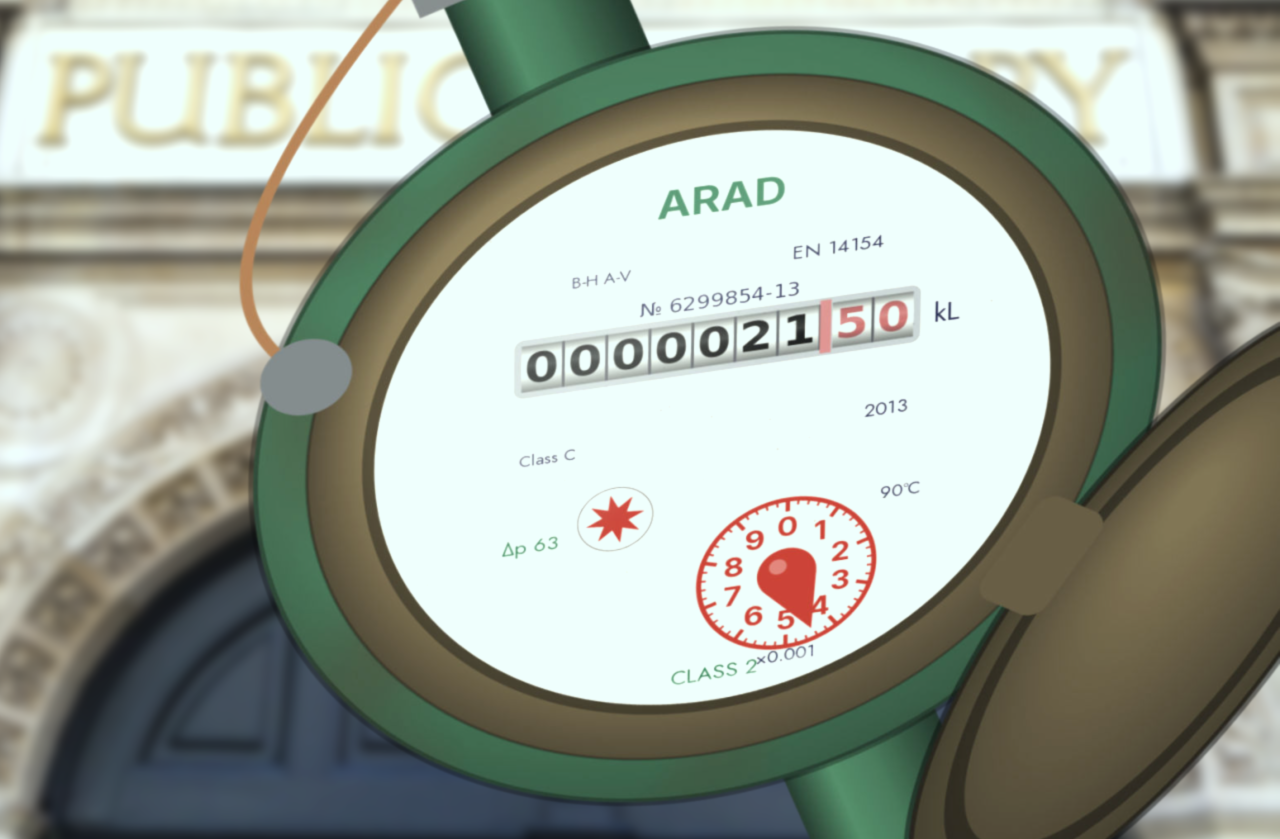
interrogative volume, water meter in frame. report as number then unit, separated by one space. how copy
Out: 21.504 kL
